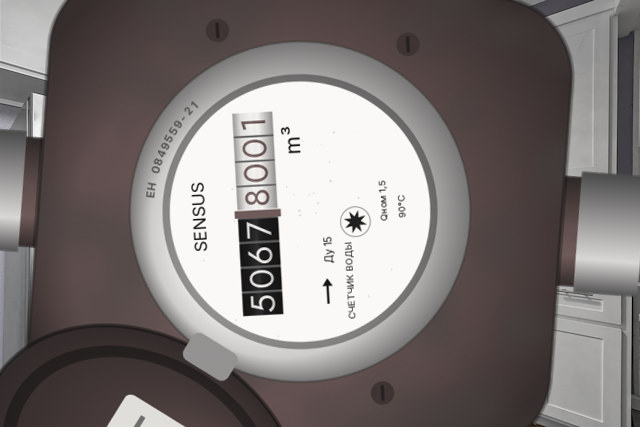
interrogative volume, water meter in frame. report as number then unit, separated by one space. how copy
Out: 5067.8001 m³
